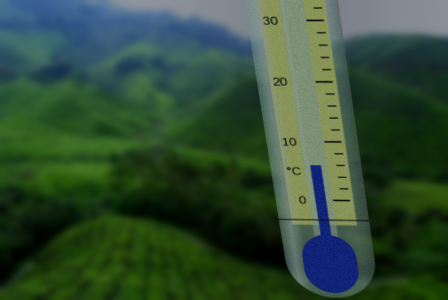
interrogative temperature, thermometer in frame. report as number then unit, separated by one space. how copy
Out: 6 °C
